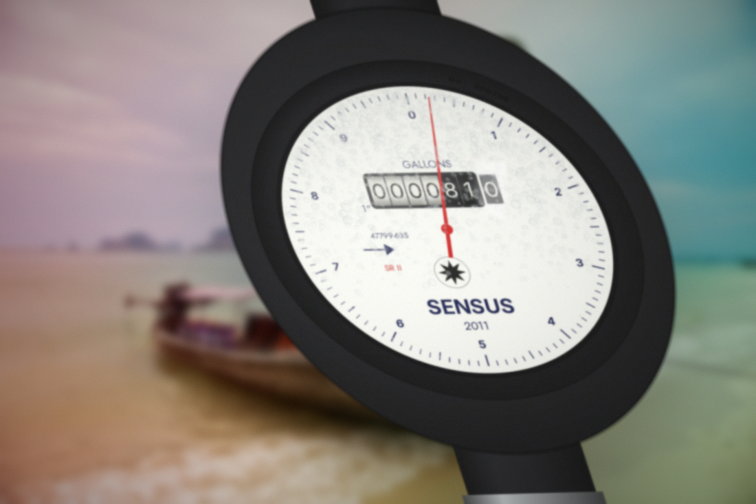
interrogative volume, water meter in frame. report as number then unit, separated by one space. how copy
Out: 810.2 gal
